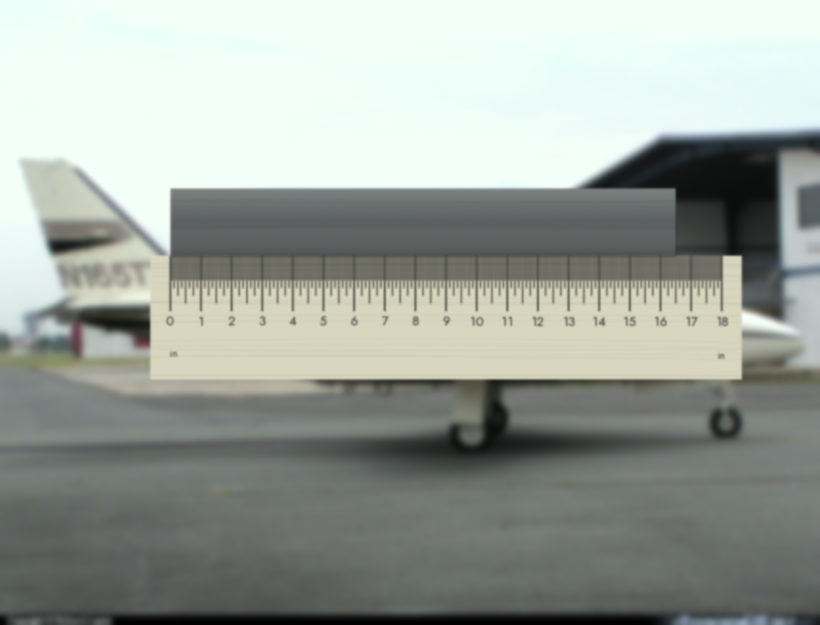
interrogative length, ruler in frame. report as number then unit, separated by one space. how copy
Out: 16.5 in
